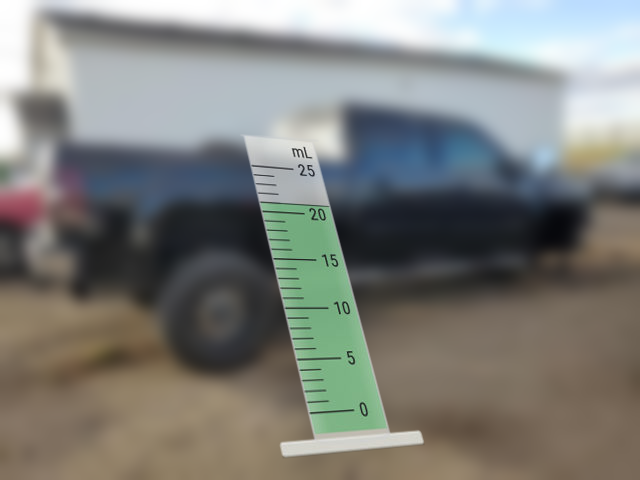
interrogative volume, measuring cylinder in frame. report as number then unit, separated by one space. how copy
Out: 21 mL
